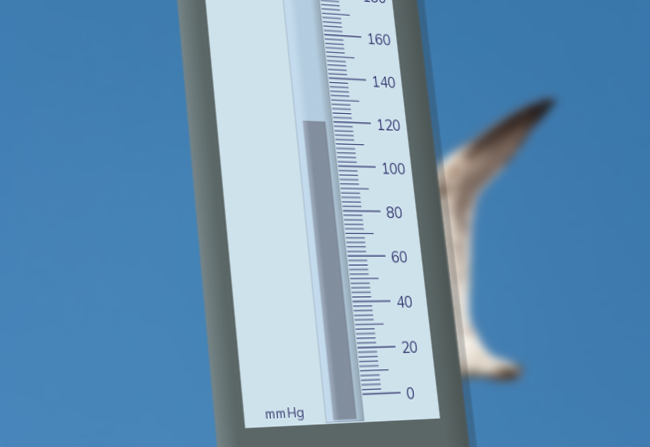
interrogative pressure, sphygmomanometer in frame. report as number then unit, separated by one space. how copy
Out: 120 mmHg
